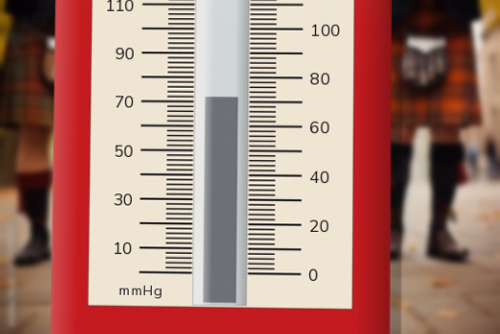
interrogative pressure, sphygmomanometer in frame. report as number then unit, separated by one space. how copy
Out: 72 mmHg
